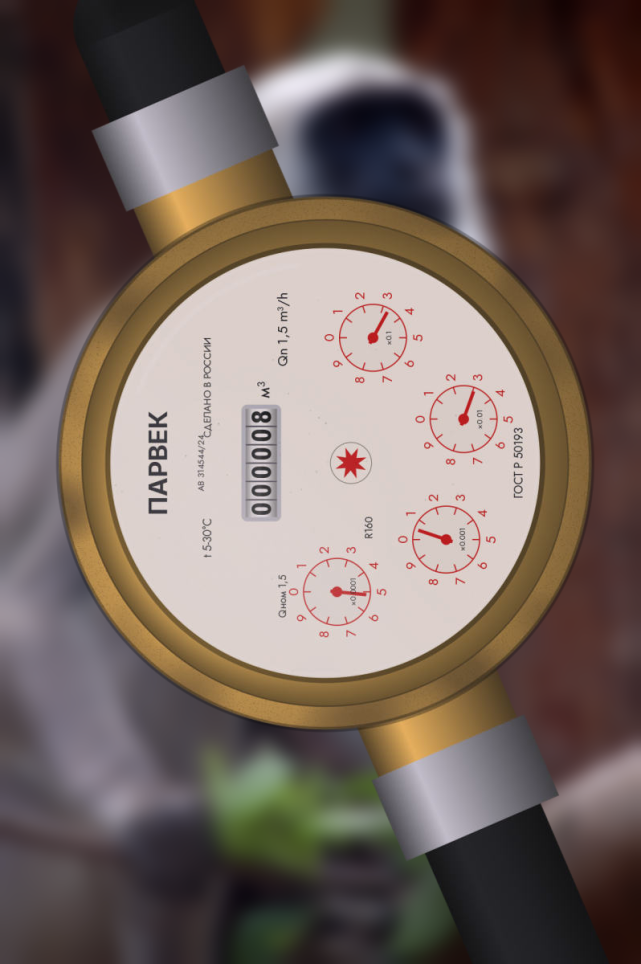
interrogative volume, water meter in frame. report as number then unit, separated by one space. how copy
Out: 8.3305 m³
